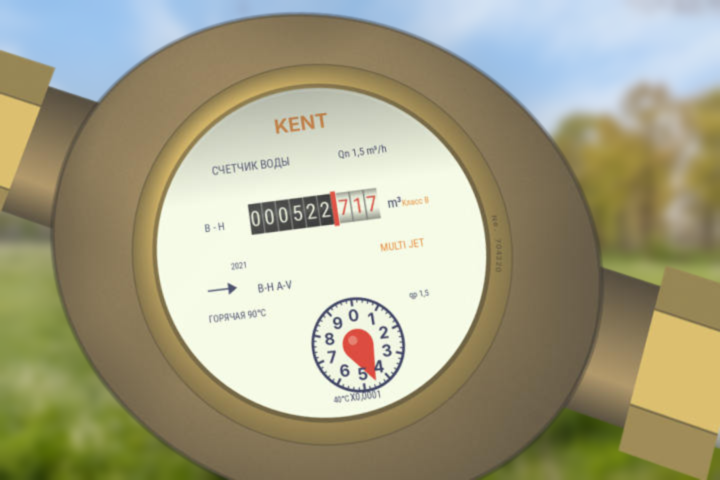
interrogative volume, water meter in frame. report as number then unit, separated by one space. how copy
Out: 522.7174 m³
